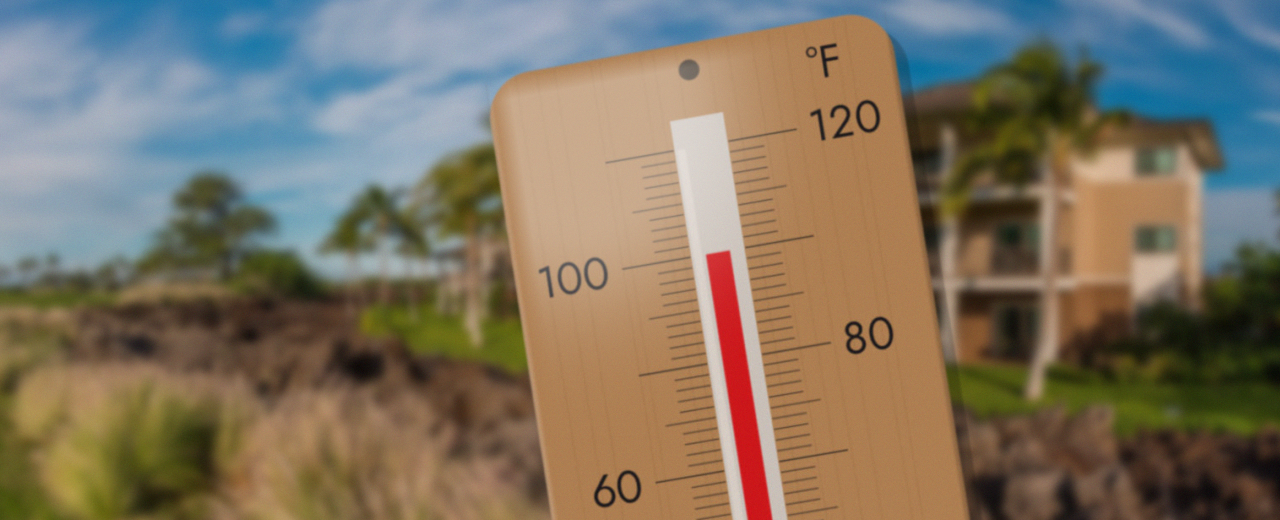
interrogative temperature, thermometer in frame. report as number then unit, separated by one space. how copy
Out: 100 °F
